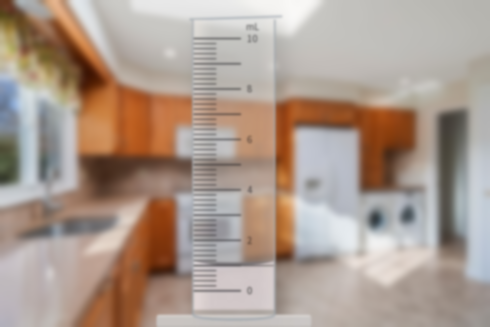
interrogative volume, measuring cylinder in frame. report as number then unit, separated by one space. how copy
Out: 1 mL
